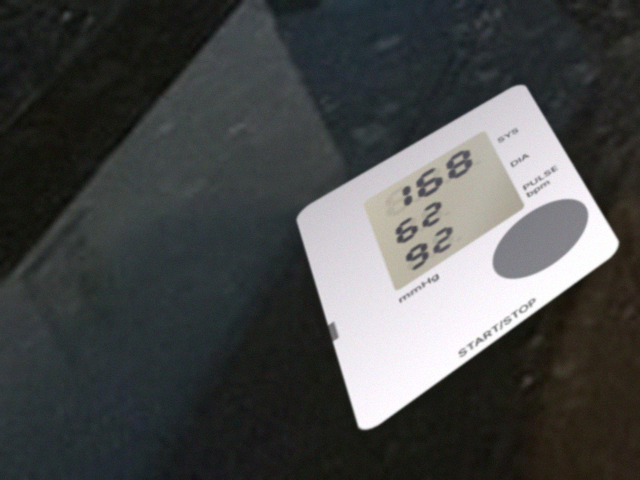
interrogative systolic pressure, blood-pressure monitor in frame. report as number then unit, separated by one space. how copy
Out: 168 mmHg
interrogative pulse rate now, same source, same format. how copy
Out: 92 bpm
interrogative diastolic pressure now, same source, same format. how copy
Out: 62 mmHg
